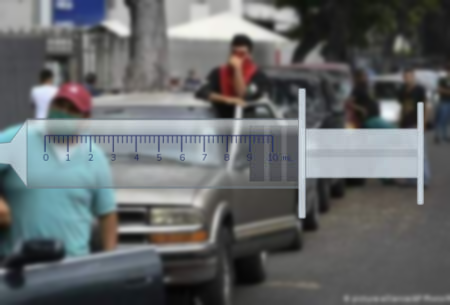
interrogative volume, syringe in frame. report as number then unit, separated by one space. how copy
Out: 9 mL
